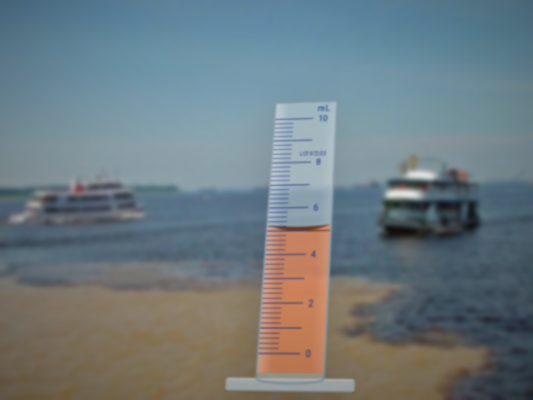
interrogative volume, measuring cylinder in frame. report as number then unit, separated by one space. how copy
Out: 5 mL
